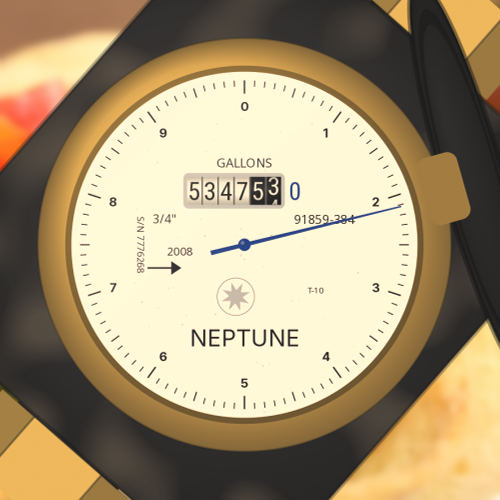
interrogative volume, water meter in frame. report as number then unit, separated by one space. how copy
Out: 5347532.1 gal
